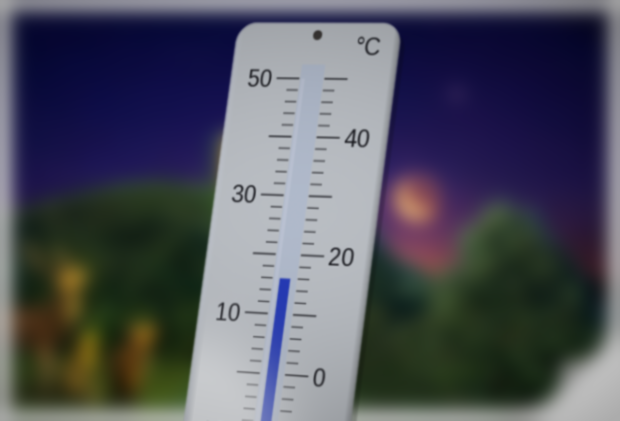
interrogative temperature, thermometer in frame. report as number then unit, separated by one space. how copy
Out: 16 °C
